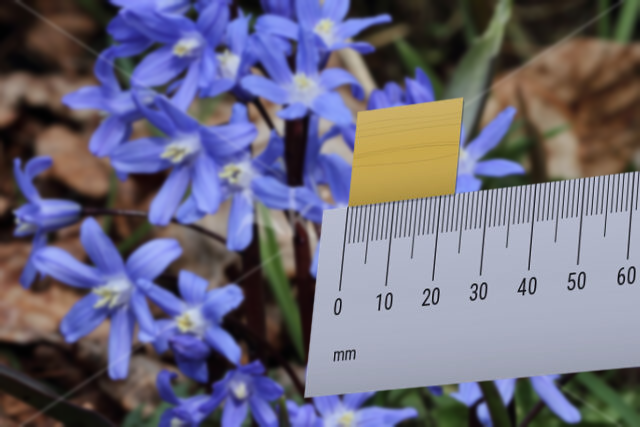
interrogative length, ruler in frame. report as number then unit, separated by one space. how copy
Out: 23 mm
